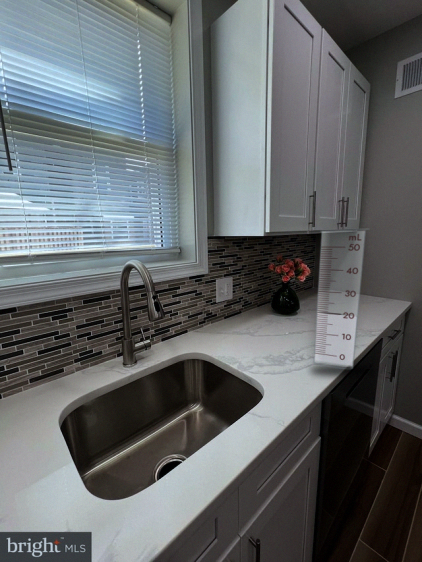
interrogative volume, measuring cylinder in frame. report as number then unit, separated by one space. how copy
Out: 20 mL
